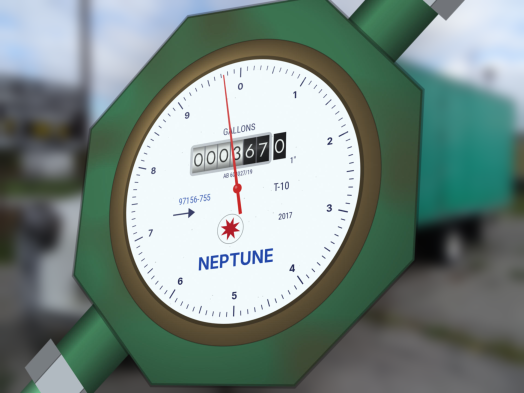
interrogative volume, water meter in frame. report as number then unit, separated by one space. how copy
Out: 3669.7 gal
